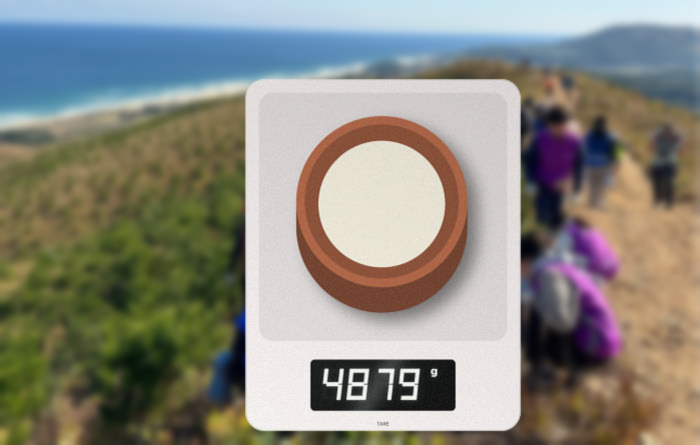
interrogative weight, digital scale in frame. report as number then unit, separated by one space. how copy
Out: 4879 g
